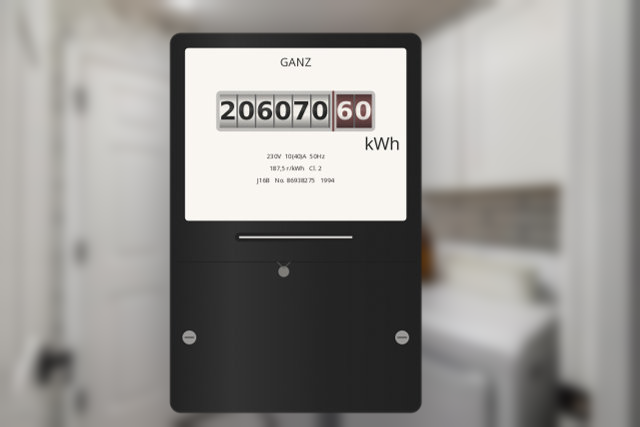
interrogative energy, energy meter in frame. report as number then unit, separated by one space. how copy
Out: 206070.60 kWh
